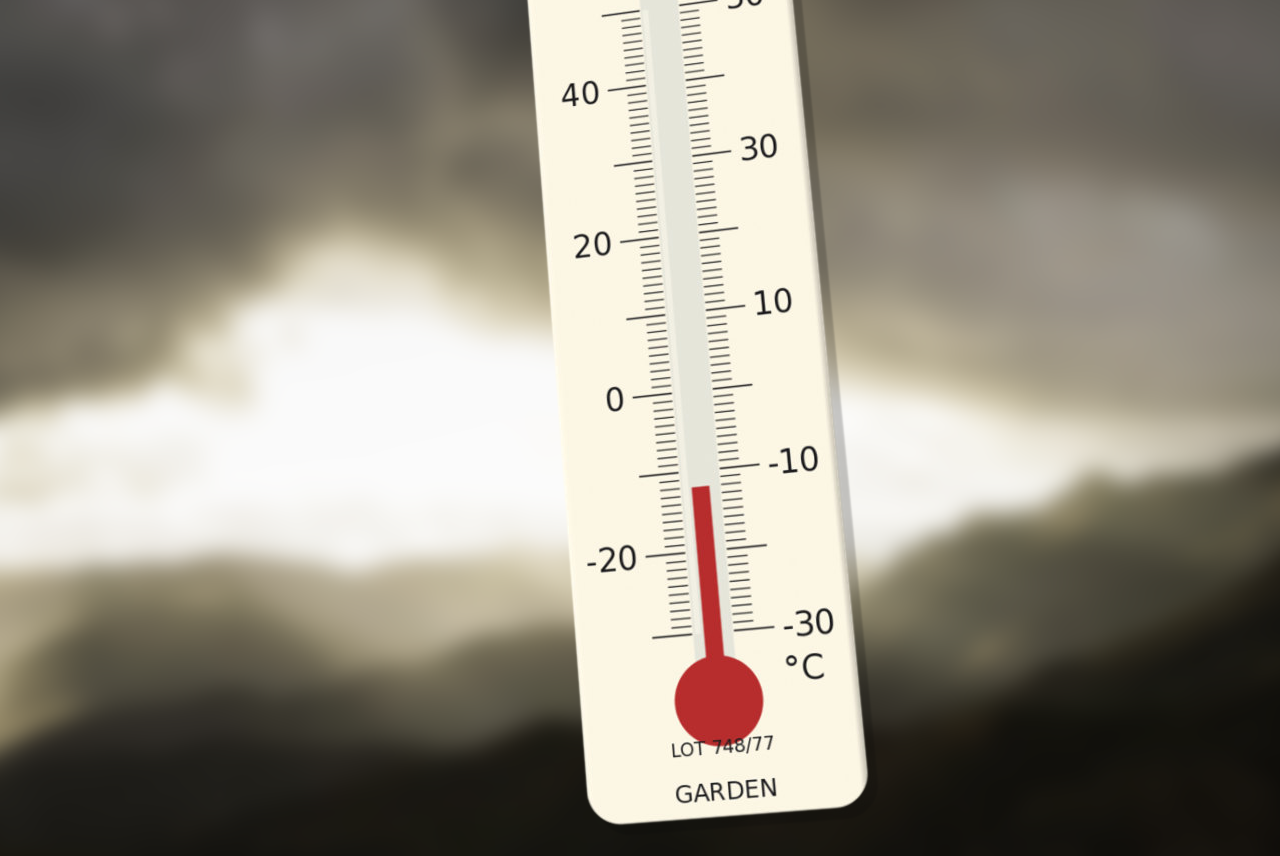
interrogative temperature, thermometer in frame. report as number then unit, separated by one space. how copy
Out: -12 °C
